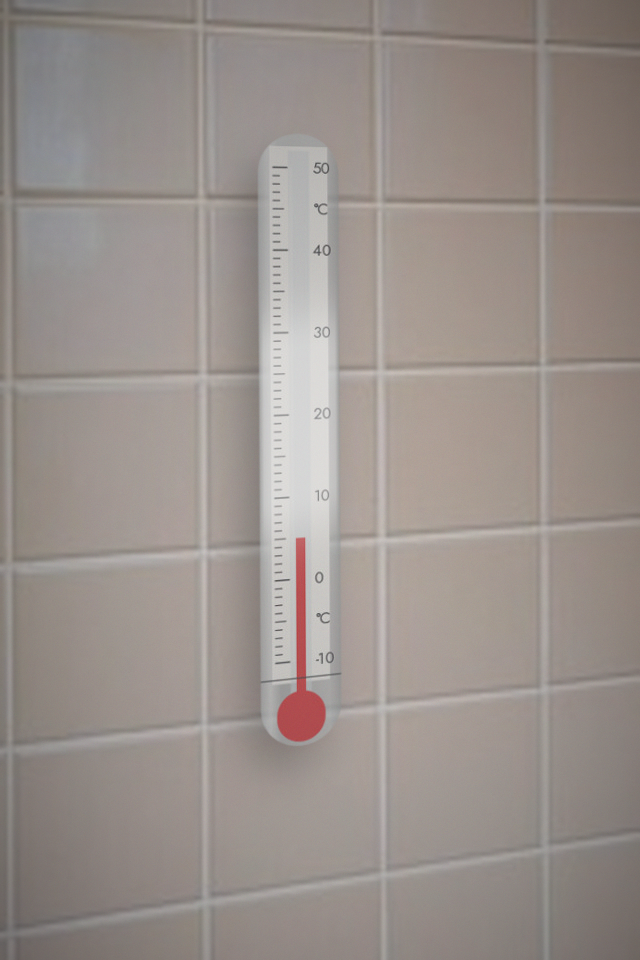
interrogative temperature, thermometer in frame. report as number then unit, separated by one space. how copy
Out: 5 °C
